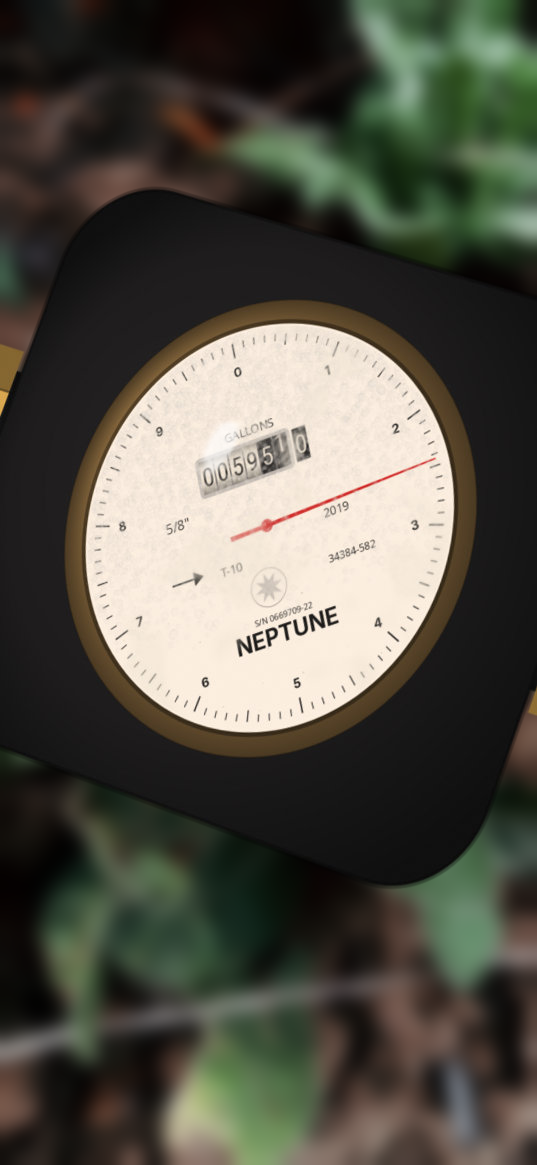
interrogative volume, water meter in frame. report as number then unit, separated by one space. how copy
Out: 59512.4 gal
